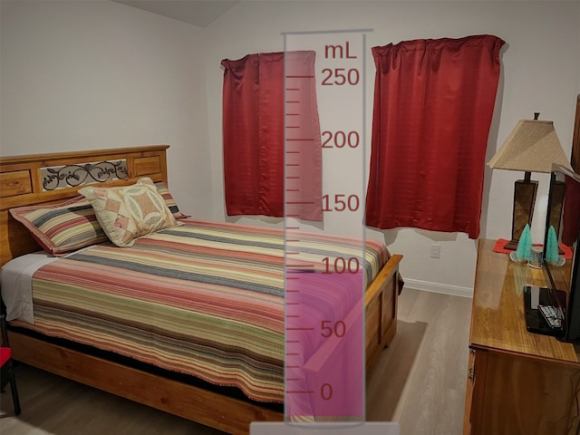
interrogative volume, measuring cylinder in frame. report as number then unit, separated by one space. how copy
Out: 95 mL
